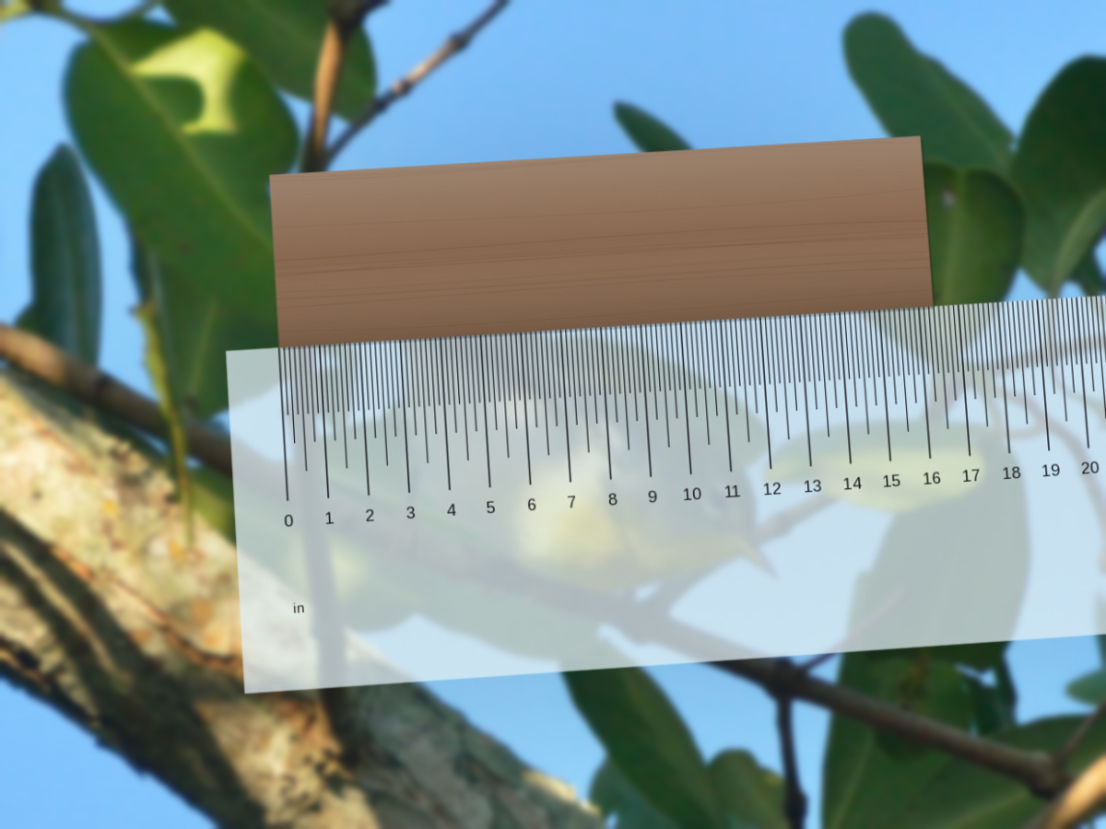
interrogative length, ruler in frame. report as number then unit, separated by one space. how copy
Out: 16.375 in
